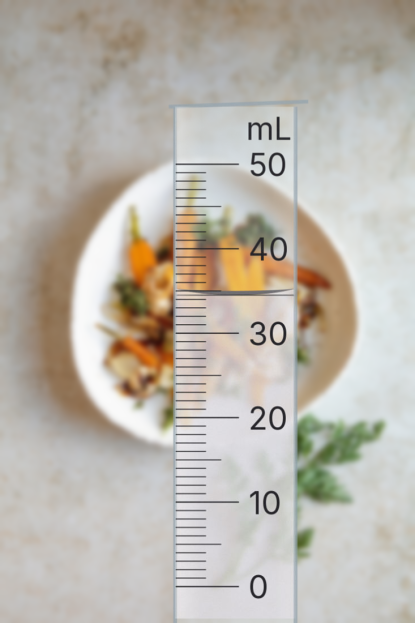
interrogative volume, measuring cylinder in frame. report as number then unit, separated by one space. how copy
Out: 34.5 mL
